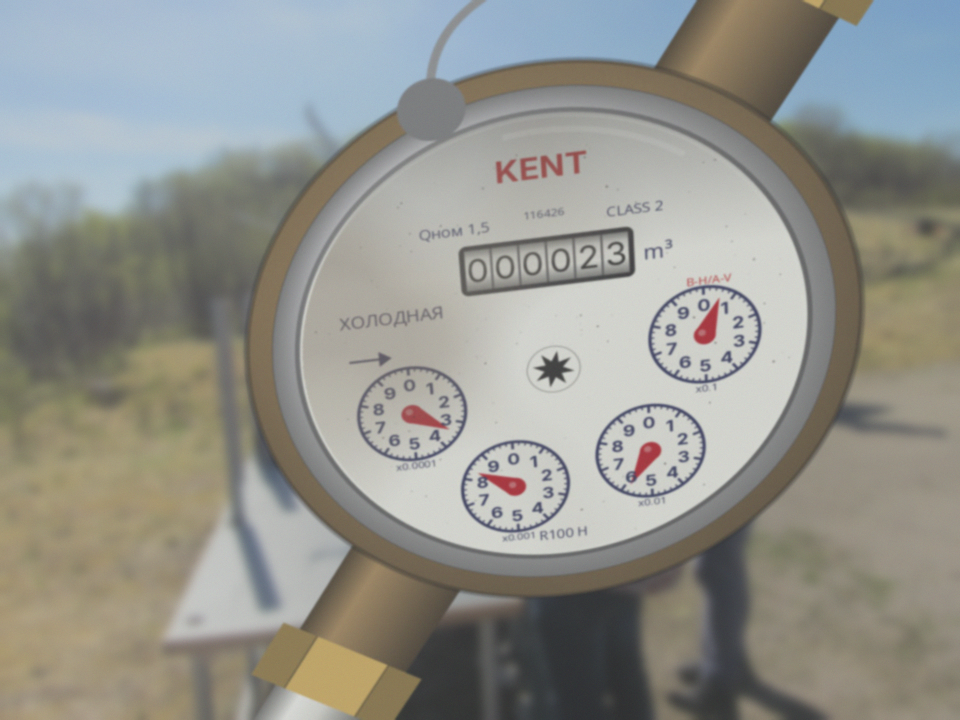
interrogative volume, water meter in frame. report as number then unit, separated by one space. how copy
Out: 23.0583 m³
